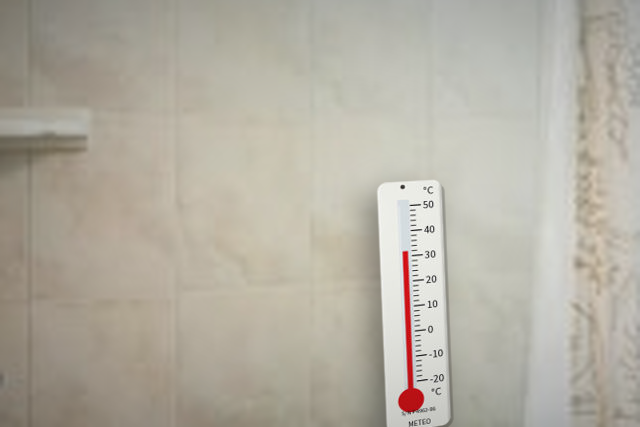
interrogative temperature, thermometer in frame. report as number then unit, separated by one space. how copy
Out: 32 °C
